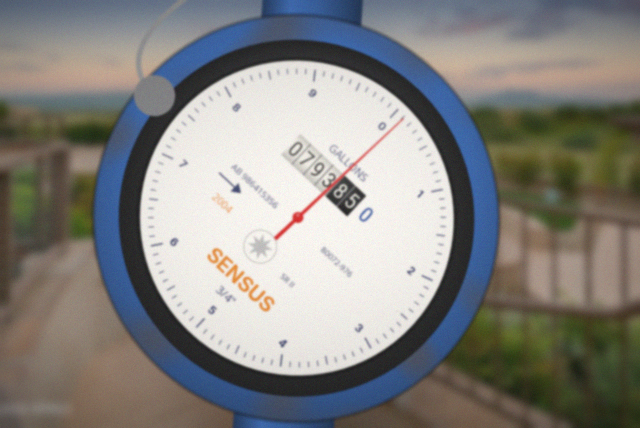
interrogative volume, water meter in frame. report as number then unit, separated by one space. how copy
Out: 793850.1 gal
